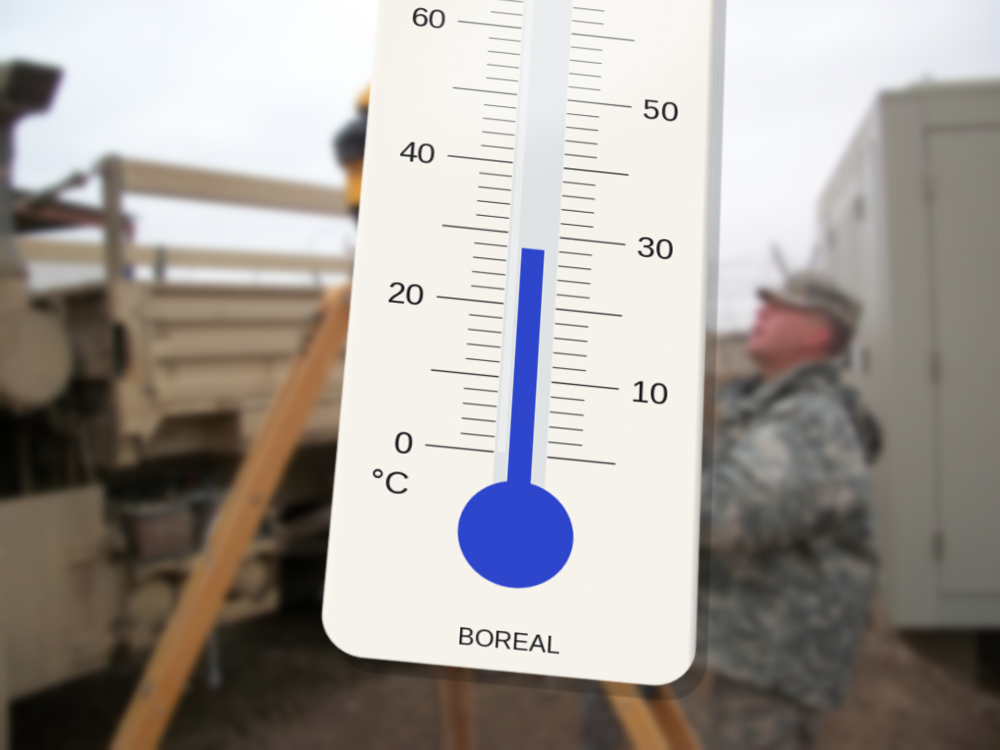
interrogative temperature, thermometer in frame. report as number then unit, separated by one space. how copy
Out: 28 °C
